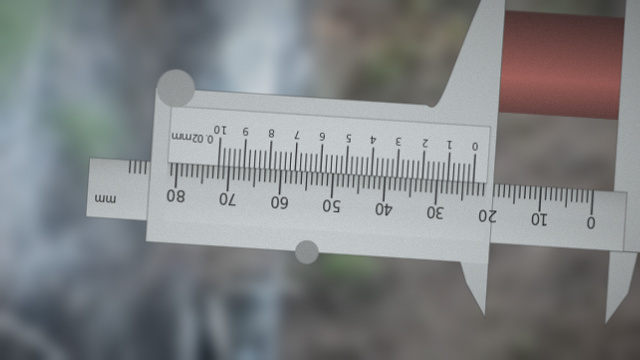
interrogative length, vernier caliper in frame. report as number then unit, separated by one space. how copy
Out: 23.0 mm
